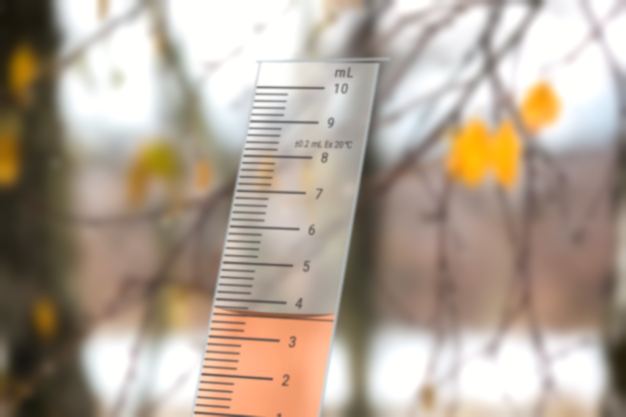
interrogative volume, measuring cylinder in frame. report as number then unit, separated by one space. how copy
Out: 3.6 mL
